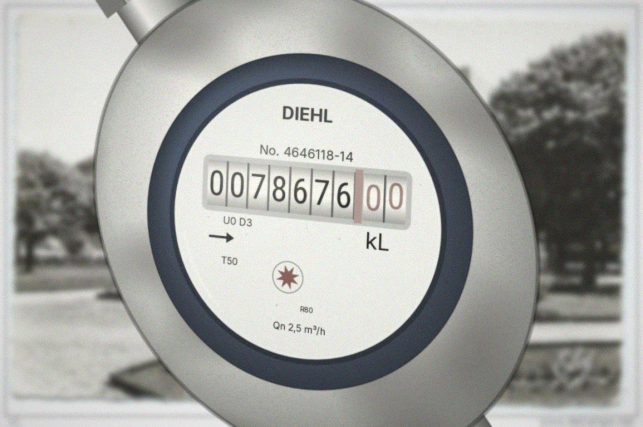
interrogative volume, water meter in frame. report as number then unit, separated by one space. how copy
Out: 78676.00 kL
